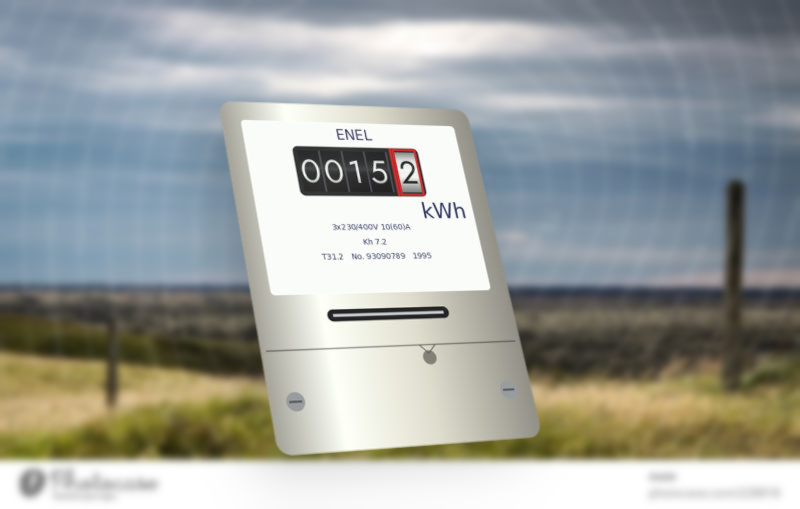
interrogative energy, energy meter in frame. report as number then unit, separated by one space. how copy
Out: 15.2 kWh
